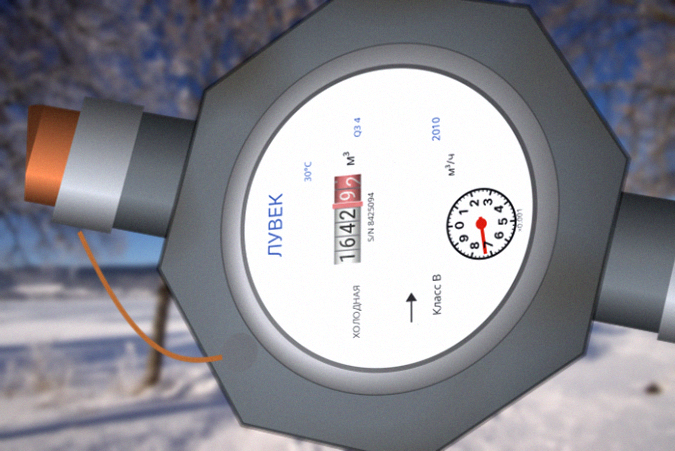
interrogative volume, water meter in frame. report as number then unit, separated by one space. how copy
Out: 1642.917 m³
